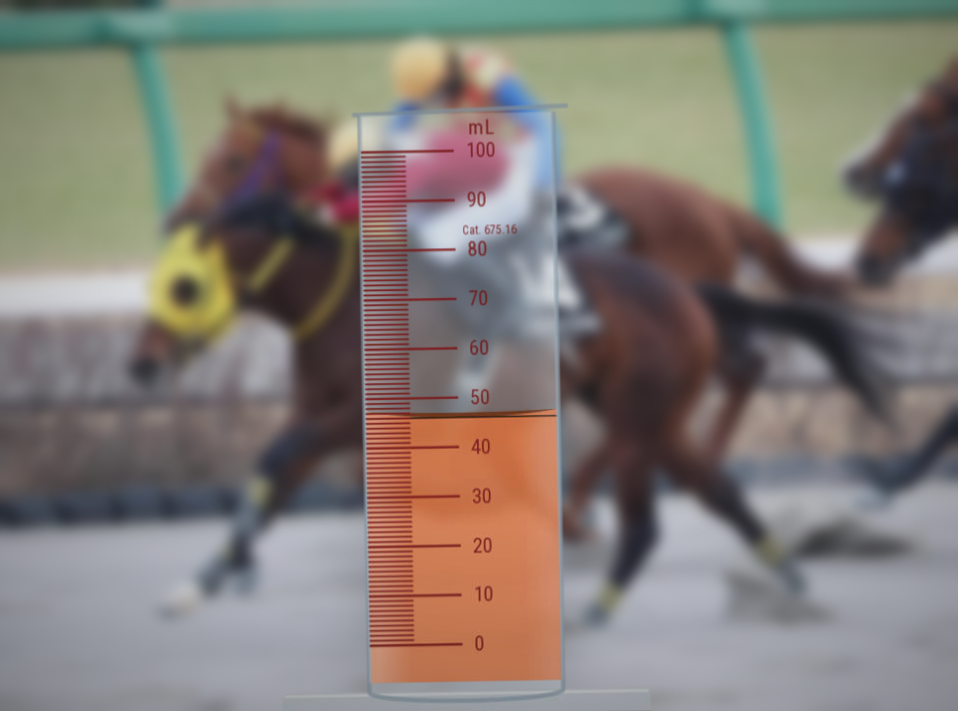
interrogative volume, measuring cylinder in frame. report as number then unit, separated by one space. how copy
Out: 46 mL
